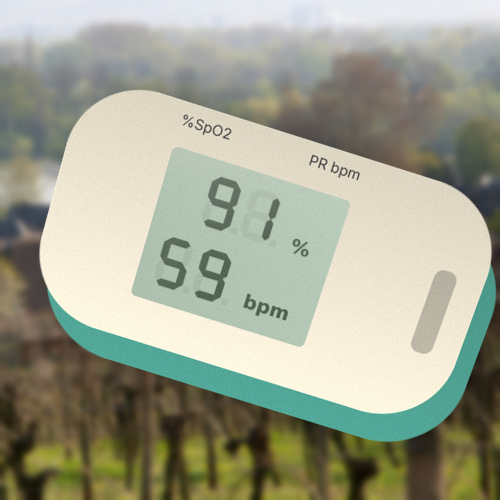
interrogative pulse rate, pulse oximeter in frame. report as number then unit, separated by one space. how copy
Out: 59 bpm
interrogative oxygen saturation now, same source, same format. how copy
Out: 91 %
